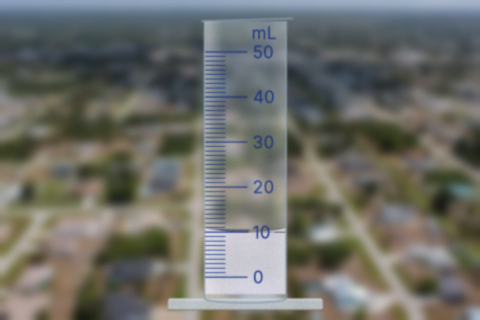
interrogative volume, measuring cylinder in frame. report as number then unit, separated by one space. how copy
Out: 10 mL
